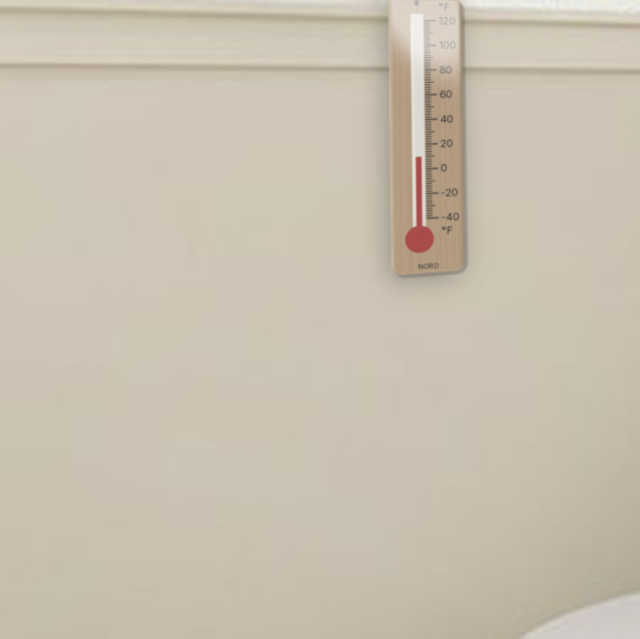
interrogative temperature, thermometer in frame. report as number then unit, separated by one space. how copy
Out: 10 °F
